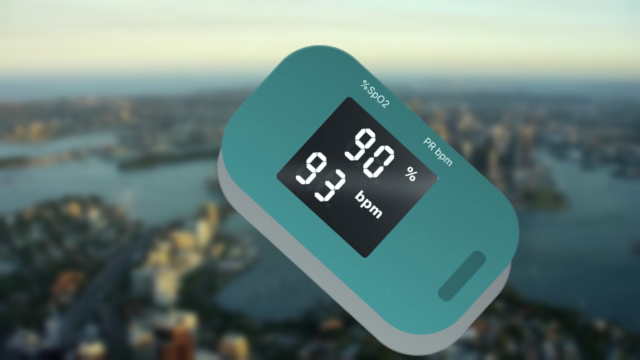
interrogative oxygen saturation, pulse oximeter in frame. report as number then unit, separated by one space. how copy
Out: 90 %
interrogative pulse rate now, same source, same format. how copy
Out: 93 bpm
